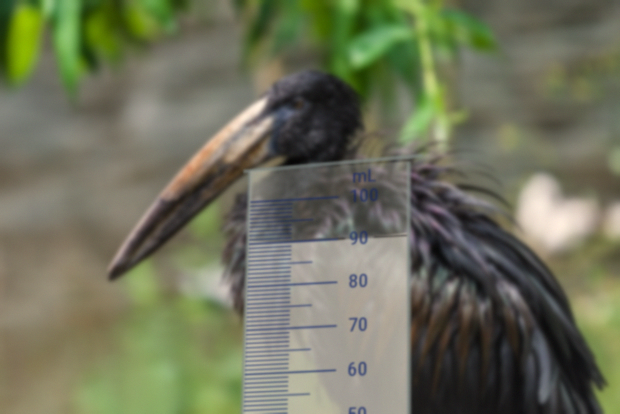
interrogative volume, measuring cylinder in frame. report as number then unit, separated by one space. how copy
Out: 90 mL
